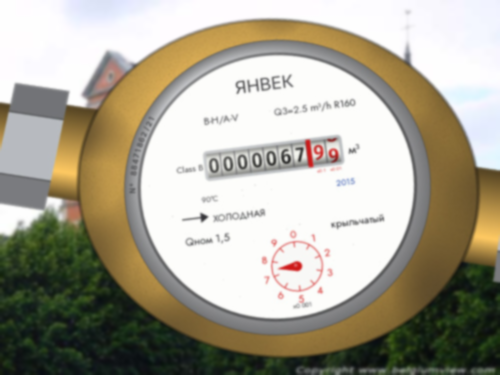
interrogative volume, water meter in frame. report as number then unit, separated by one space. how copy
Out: 67.987 m³
